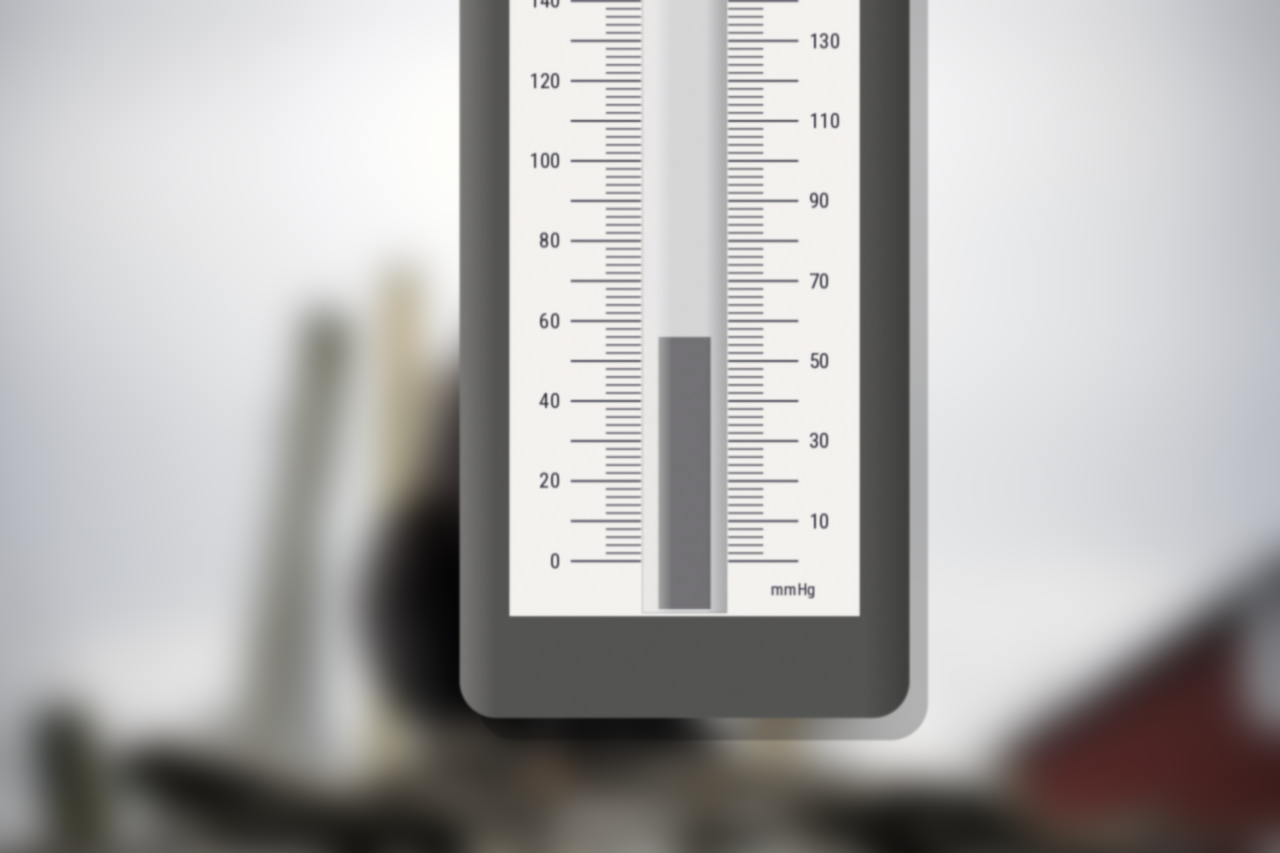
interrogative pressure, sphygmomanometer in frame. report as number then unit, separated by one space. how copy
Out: 56 mmHg
